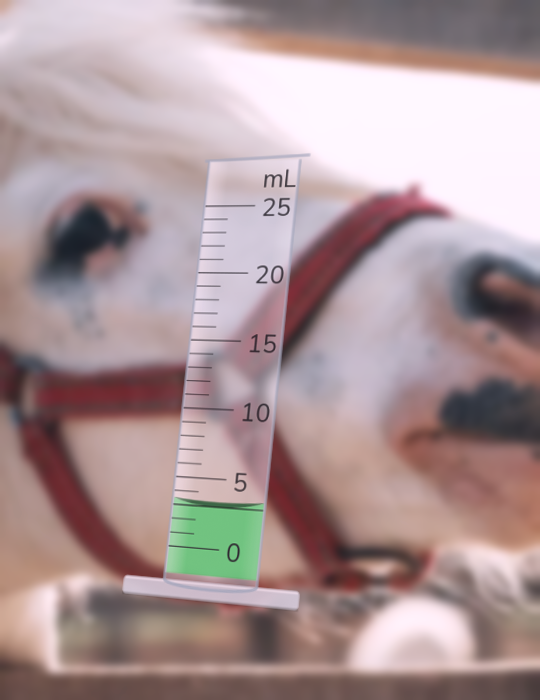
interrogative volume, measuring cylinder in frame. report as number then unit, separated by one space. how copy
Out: 3 mL
